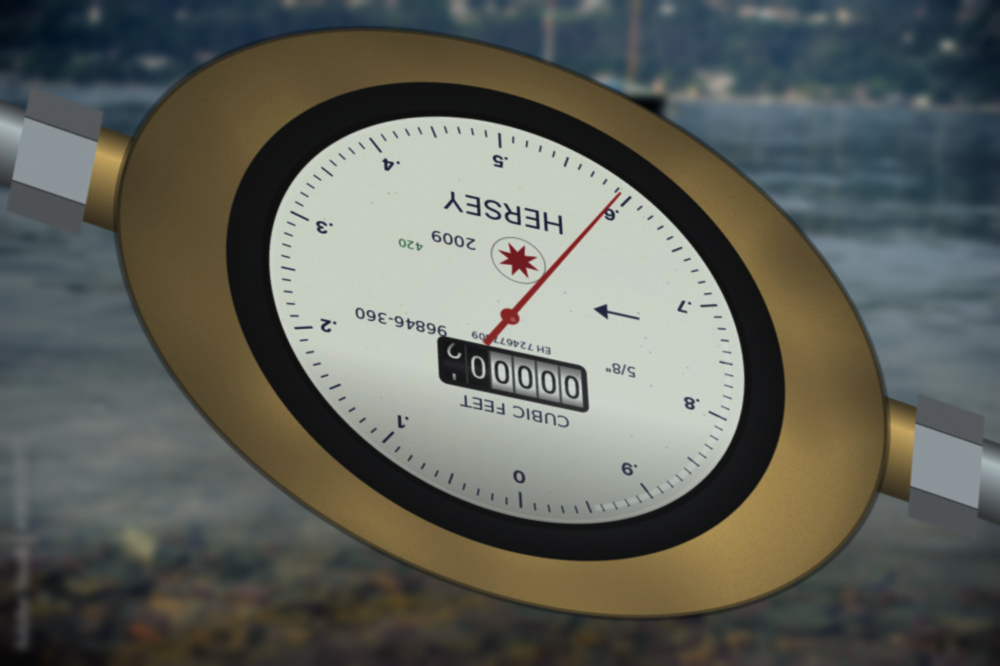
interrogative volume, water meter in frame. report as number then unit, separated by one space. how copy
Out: 1.59 ft³
